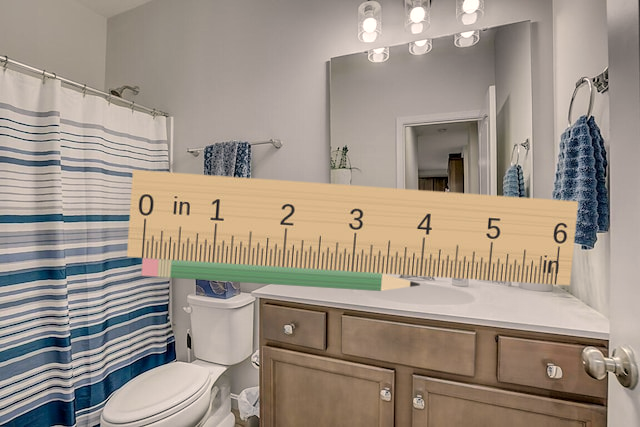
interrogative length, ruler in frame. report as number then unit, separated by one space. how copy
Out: 4 in
